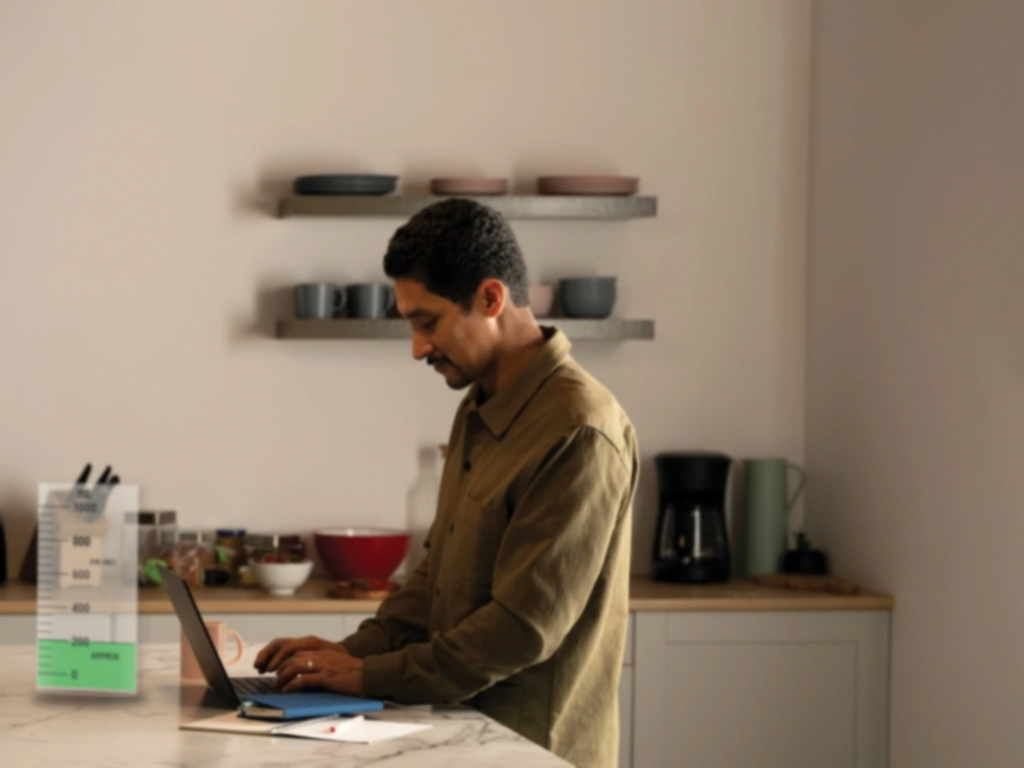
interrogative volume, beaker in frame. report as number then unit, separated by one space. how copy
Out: 200 mL
